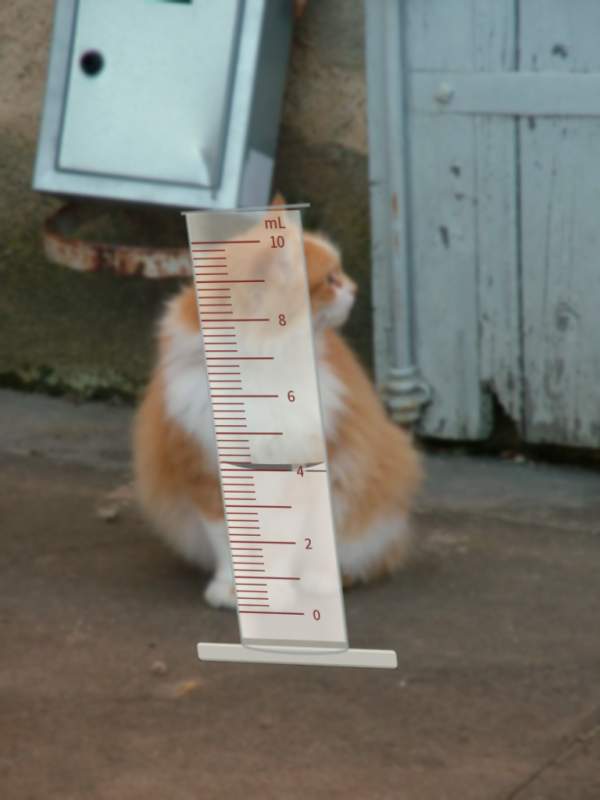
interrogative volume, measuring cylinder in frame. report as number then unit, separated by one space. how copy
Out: 4 mL
